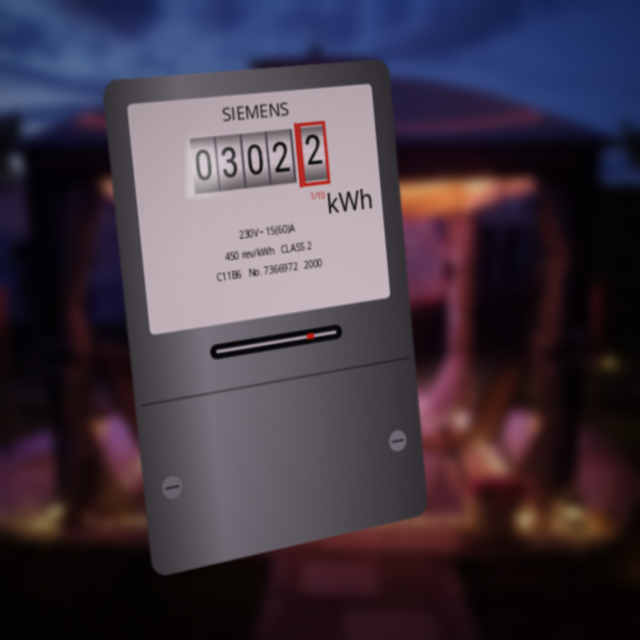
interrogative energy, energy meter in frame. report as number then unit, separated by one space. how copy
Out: 302.2 kWh
